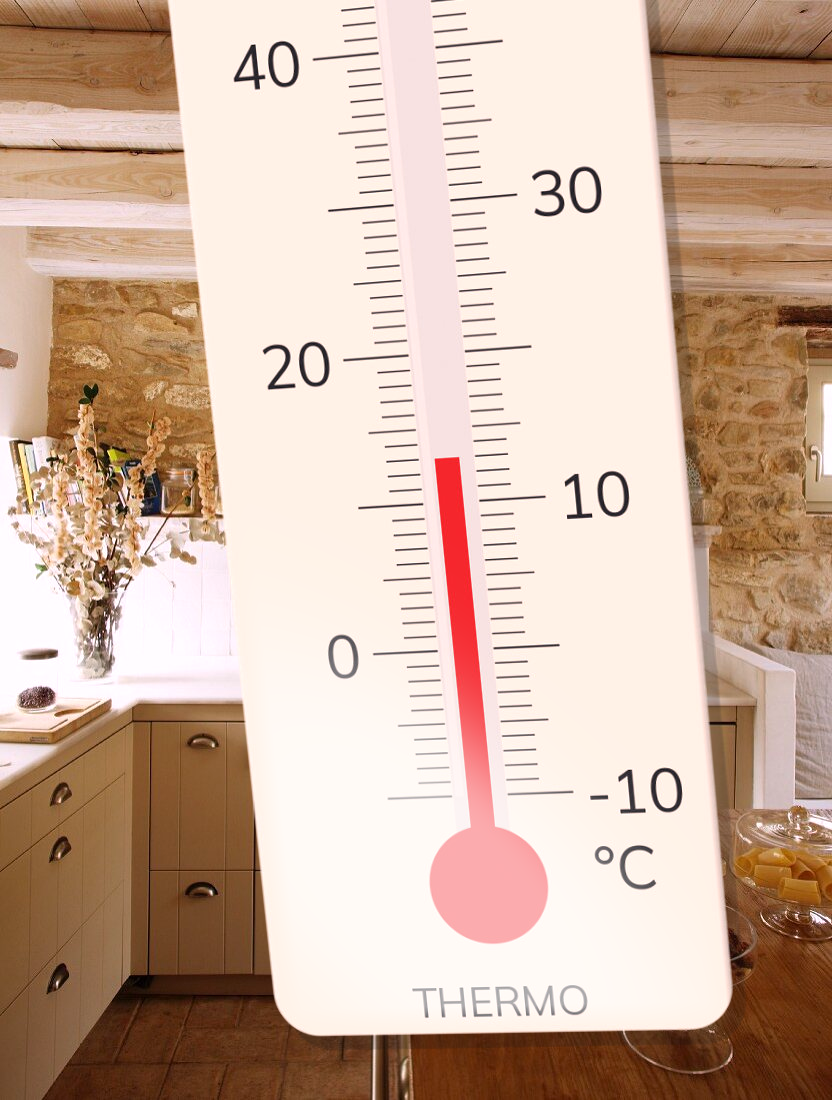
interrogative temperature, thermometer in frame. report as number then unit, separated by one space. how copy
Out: 13 °C
